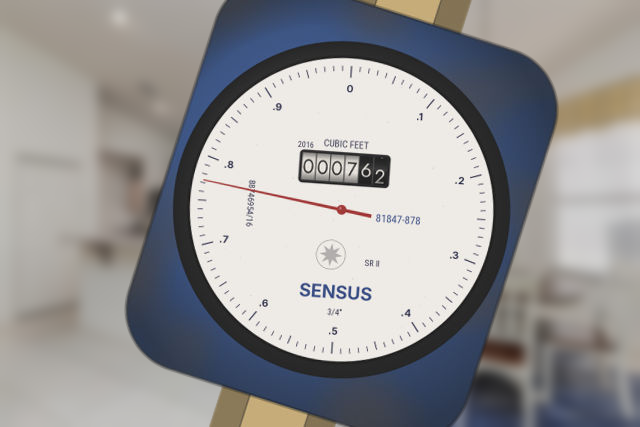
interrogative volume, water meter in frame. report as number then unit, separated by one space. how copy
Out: 761.77 ft³
